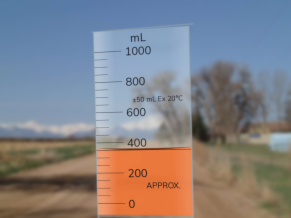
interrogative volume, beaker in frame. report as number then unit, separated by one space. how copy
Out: 350 mL
